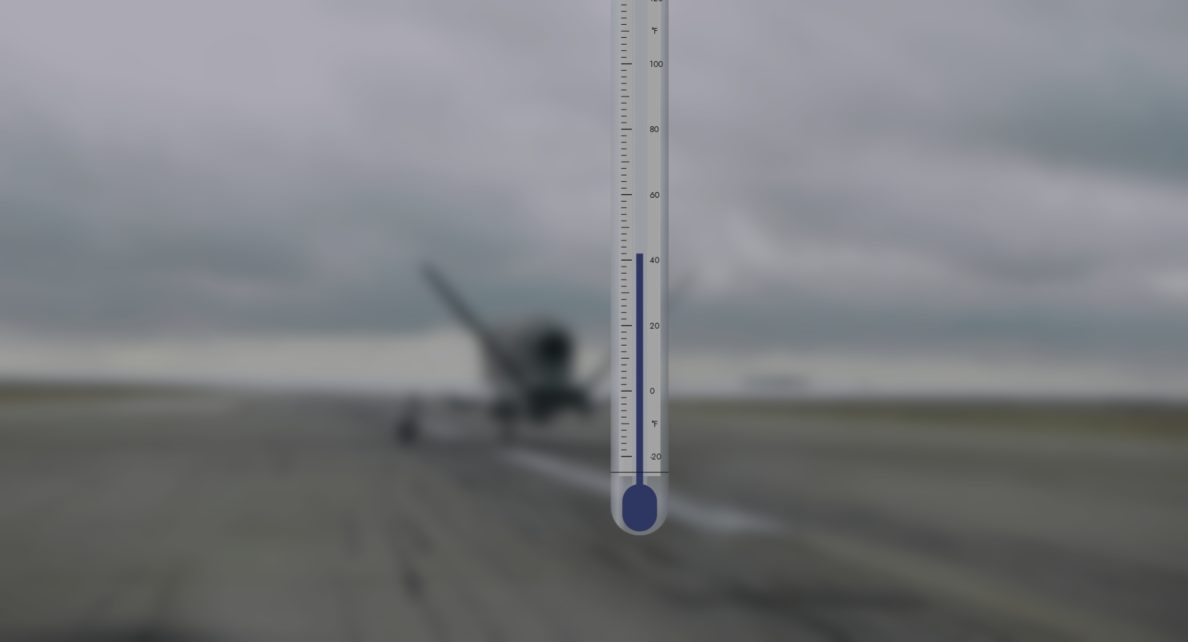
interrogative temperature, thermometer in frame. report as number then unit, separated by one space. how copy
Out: 42 °F
